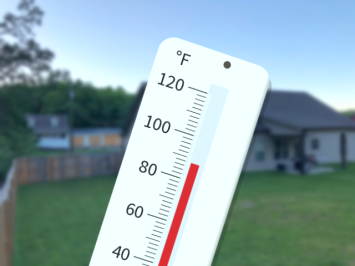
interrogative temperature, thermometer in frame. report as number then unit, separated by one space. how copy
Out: 88 °F
